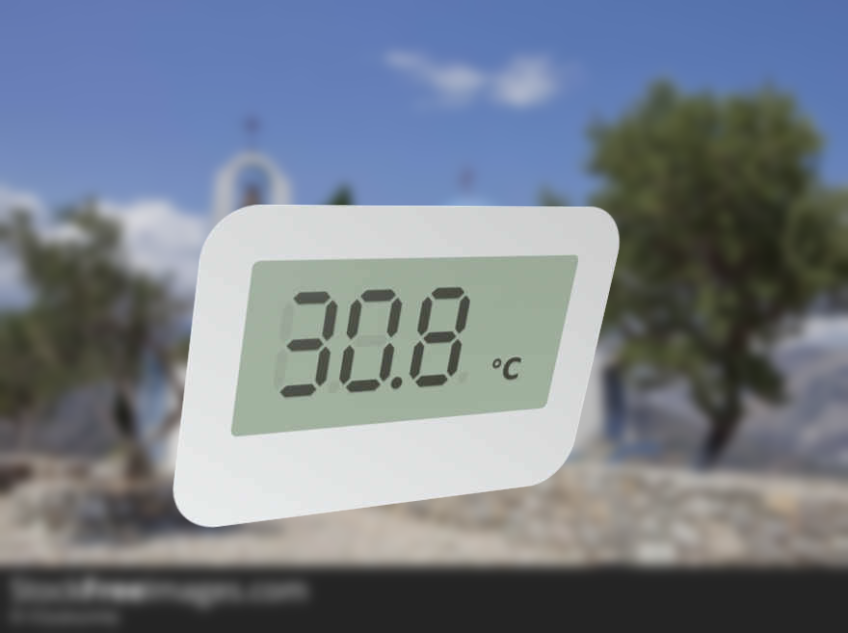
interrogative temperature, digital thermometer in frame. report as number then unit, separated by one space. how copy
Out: 30.8 °C
